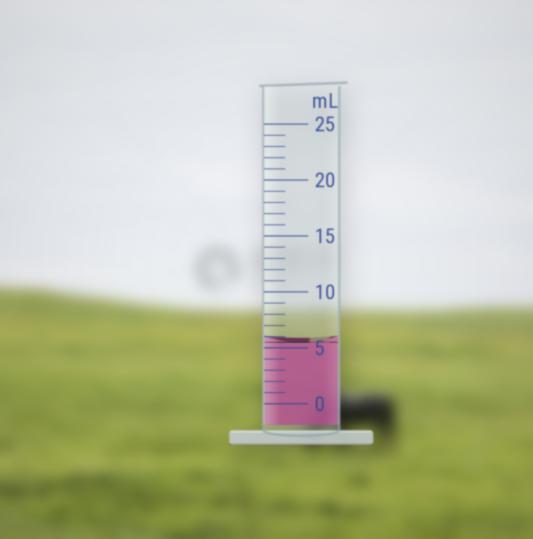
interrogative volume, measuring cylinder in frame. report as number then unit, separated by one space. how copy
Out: 5.5 mL
